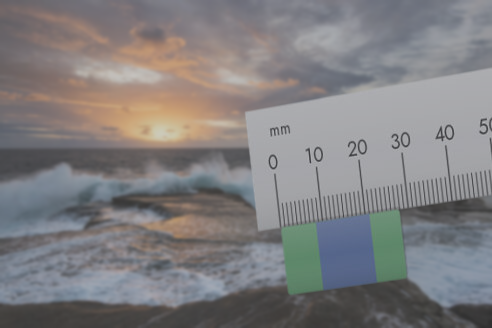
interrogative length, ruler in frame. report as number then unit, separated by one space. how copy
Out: 28 mm
